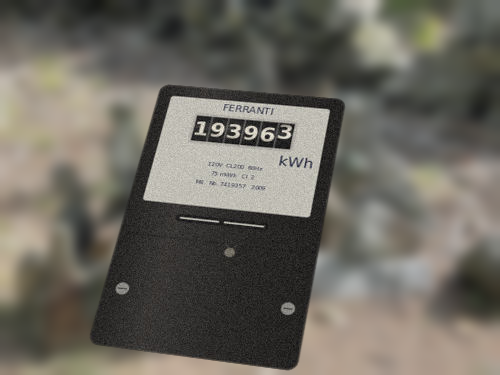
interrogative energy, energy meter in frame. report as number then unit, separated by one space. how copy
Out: 193963 kWh
